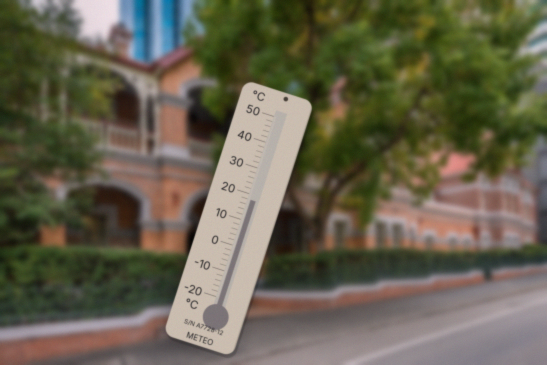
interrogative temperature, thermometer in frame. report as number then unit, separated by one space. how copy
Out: 18 °C
